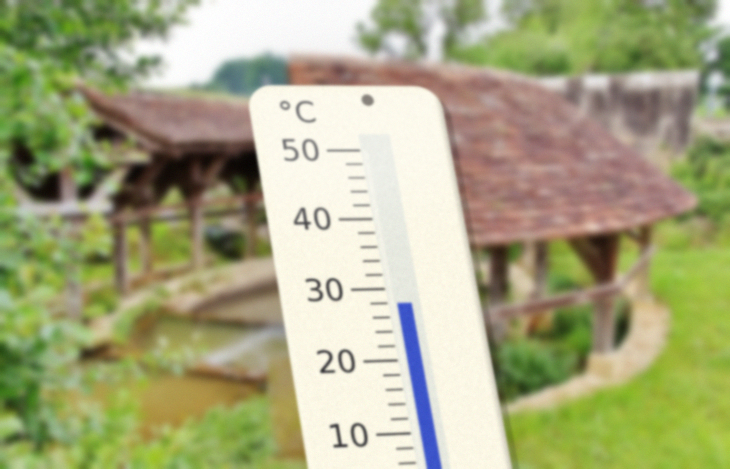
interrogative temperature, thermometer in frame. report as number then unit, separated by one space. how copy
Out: 28 °C
